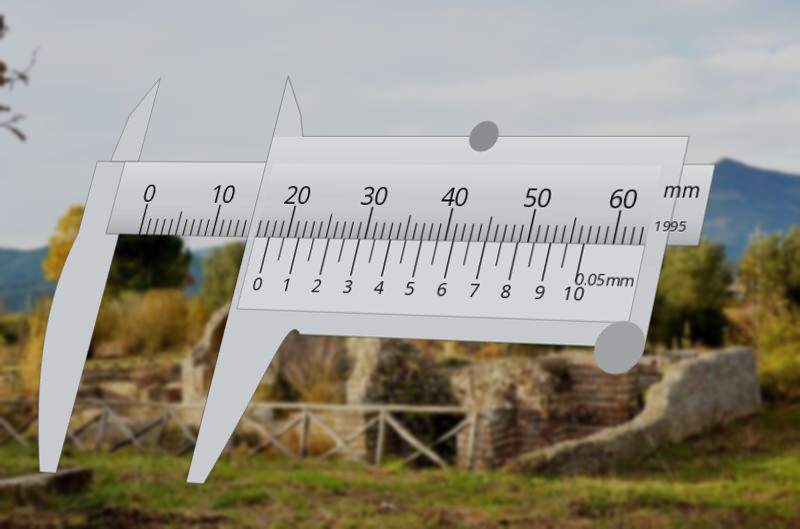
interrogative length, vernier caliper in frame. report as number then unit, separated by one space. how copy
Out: 17.6 mm
